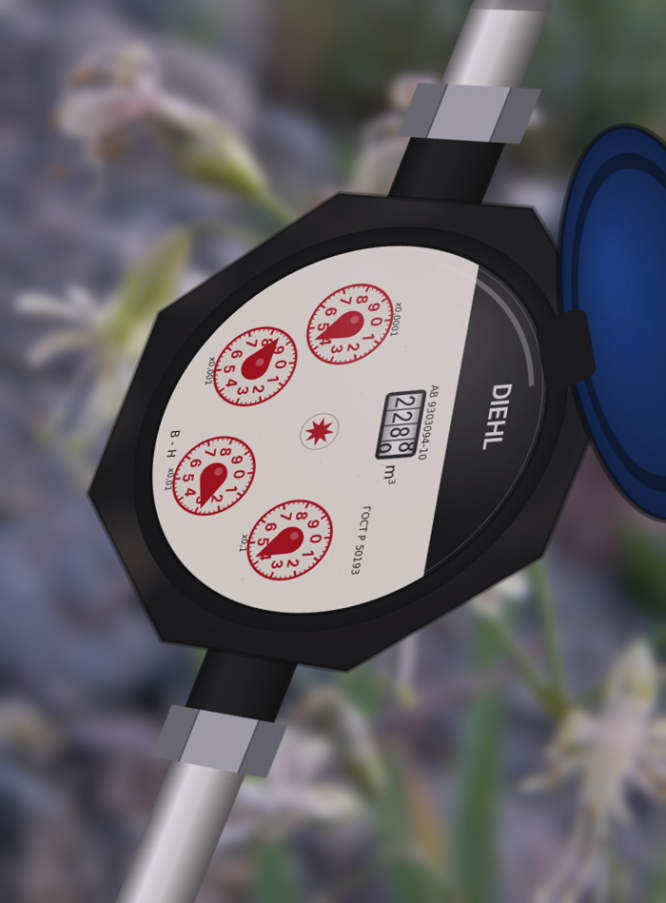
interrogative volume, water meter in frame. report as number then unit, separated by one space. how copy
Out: 2288.4284 m³
